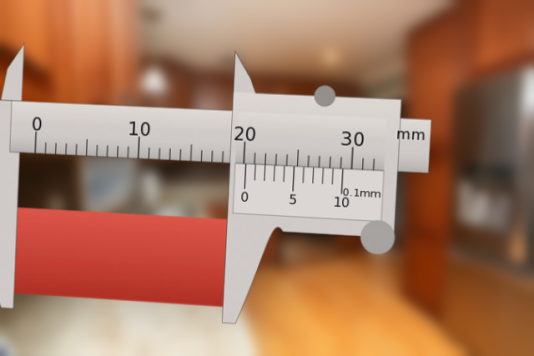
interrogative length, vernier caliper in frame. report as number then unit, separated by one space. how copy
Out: 20.2 mm
